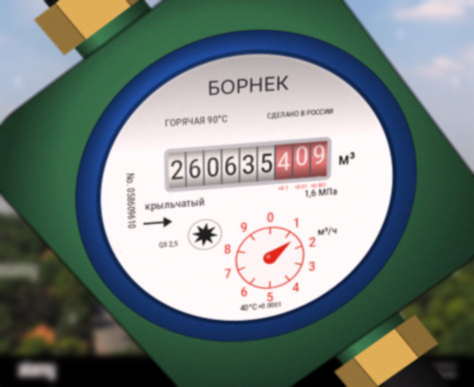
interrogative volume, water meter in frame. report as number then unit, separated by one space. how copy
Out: 260635.4091 m³
